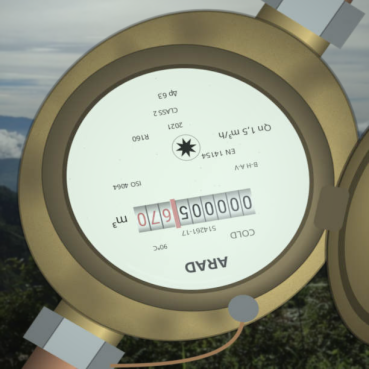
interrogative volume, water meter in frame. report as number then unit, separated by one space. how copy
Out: 5.670 m³
